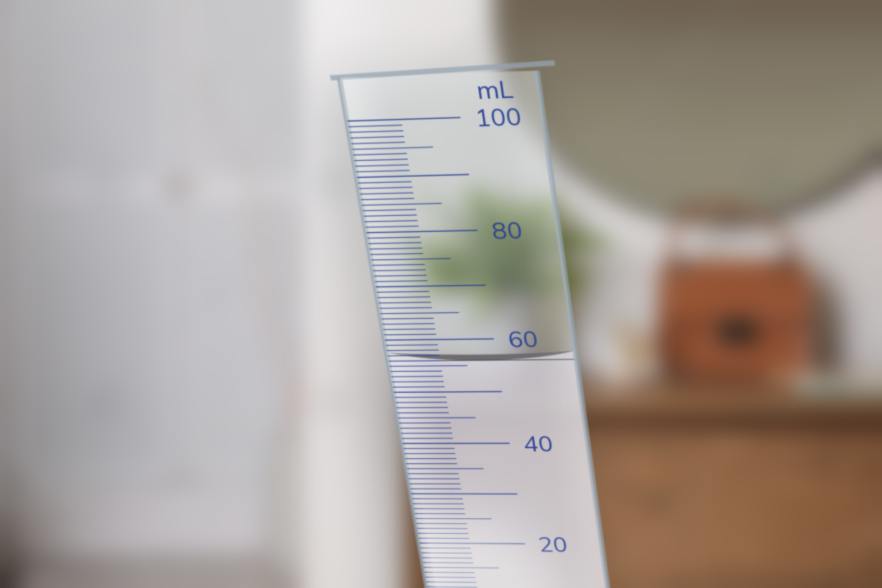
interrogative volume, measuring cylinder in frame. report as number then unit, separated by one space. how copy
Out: 56 mL
